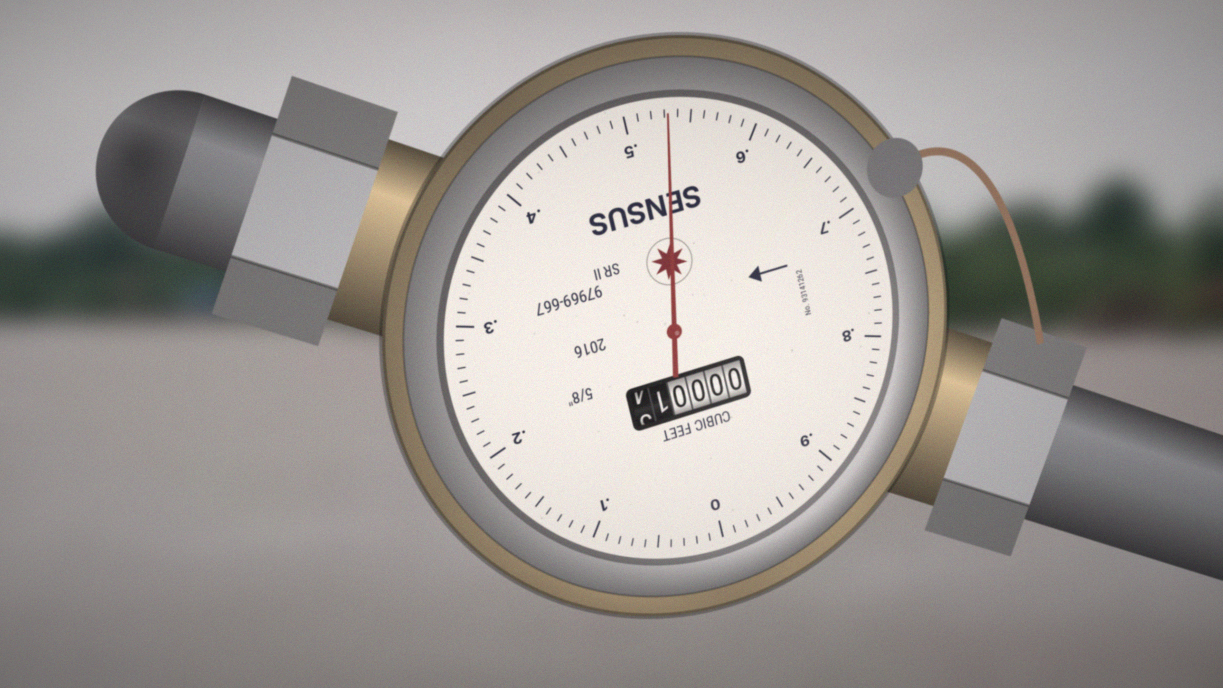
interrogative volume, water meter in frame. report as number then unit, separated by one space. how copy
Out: 13.53 ft³
